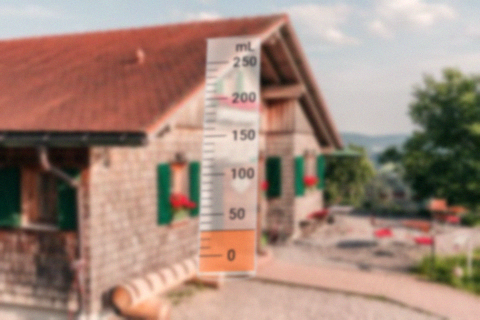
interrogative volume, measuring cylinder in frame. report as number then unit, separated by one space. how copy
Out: 30 mL
